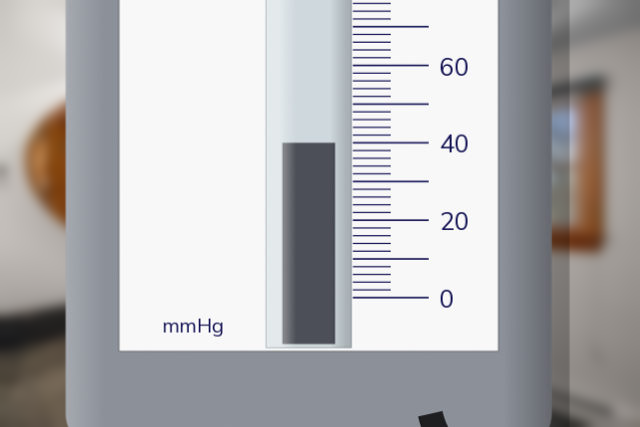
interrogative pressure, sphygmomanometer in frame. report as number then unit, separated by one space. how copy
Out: 40 mmHg
